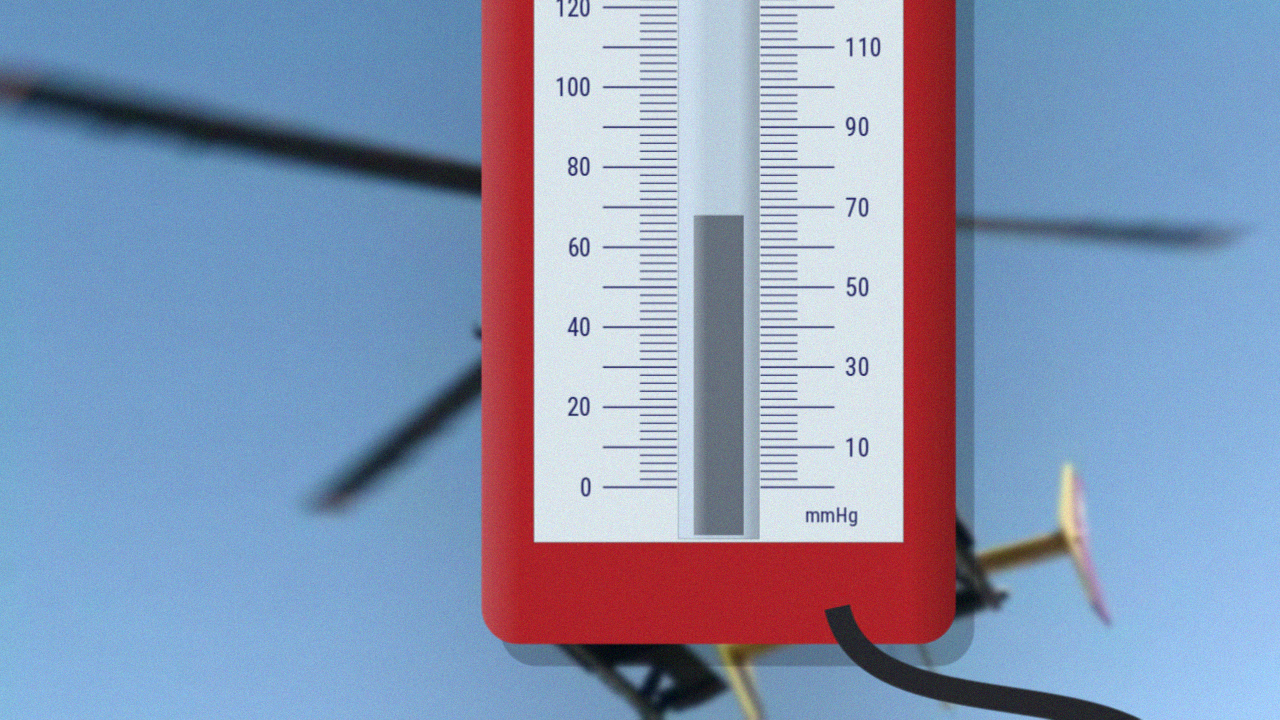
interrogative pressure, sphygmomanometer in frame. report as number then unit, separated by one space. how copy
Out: 68 mmHg
